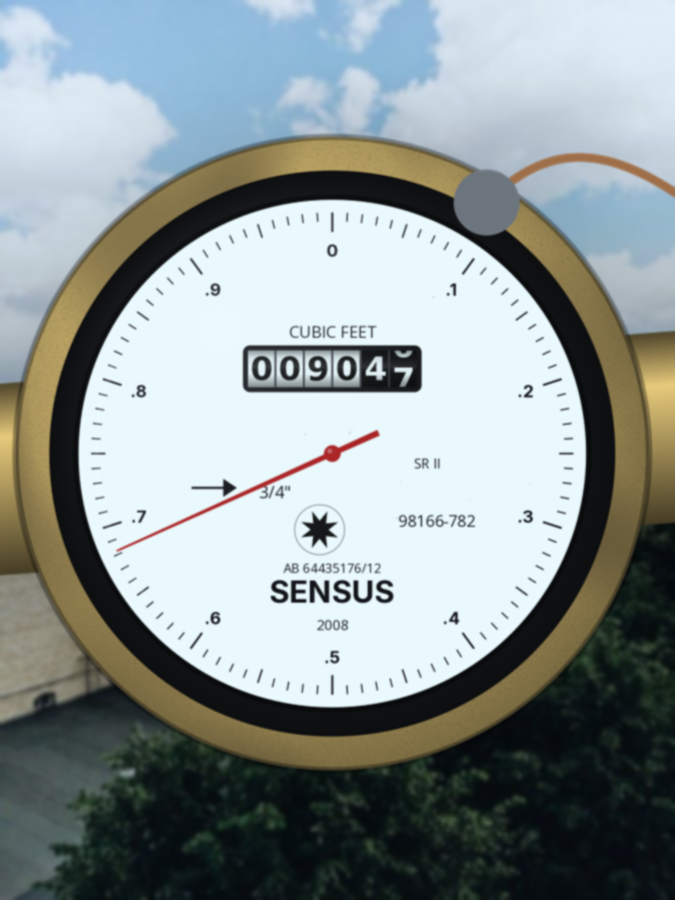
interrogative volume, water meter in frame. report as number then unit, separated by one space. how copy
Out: 9046.68 ft³
